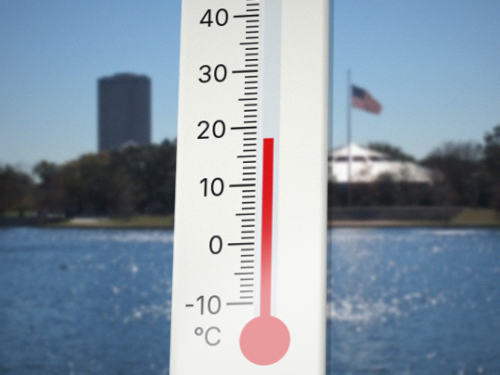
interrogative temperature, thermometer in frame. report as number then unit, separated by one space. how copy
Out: 18 °C
